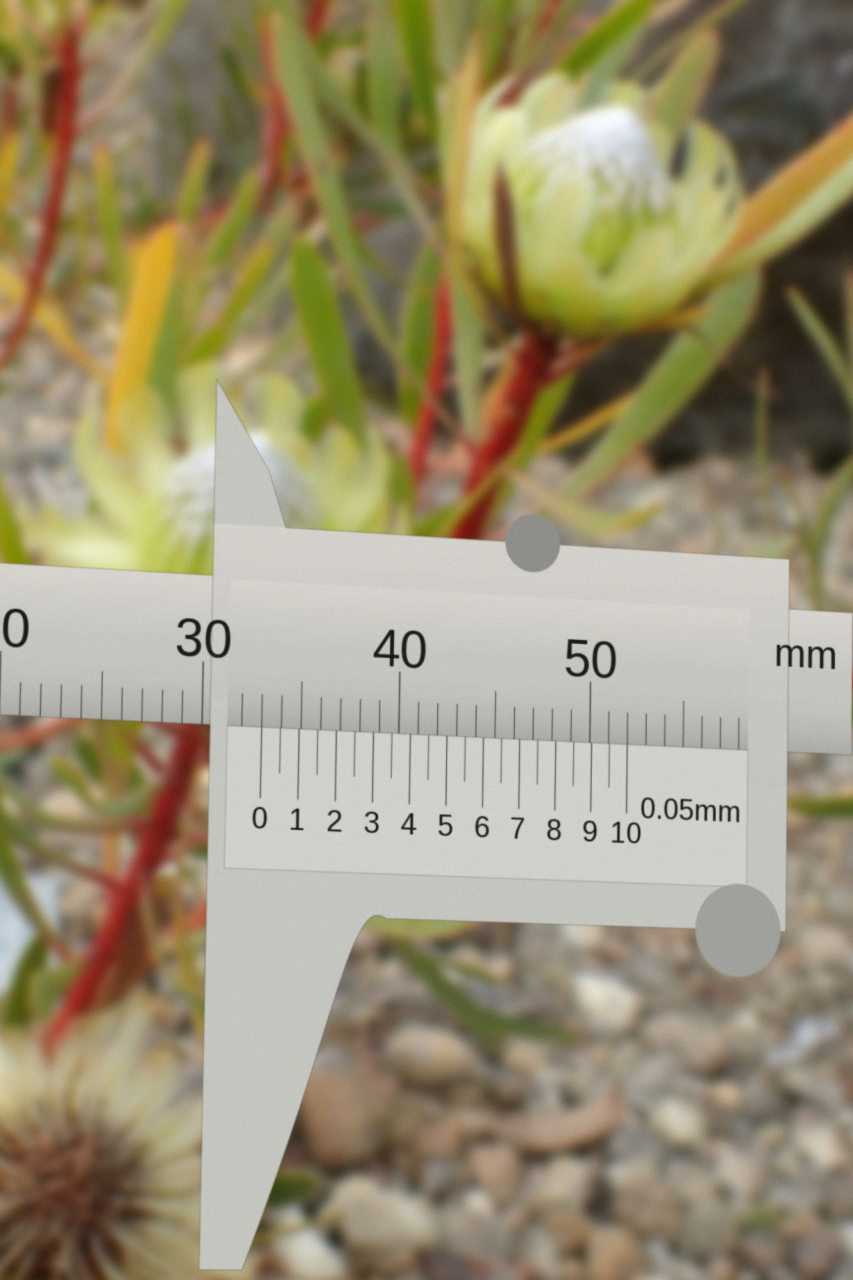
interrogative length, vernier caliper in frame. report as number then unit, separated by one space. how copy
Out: 33.0 mm
